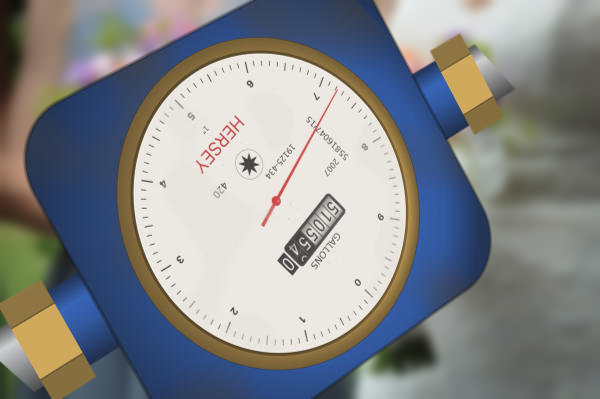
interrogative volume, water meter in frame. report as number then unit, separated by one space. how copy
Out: 5105537.2 gal
